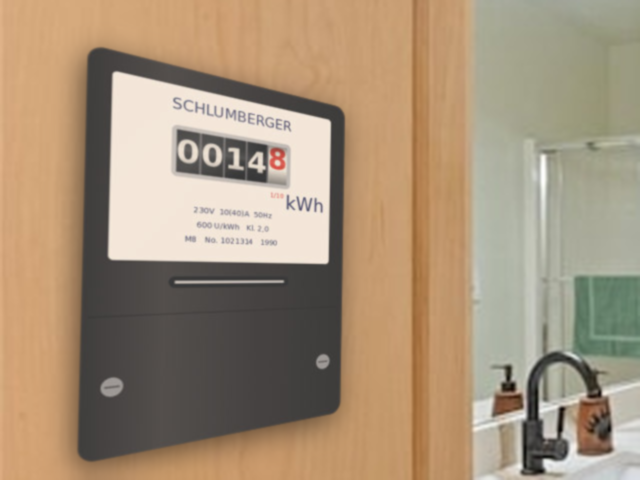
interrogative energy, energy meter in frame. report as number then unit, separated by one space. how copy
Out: 14.8 kWh
